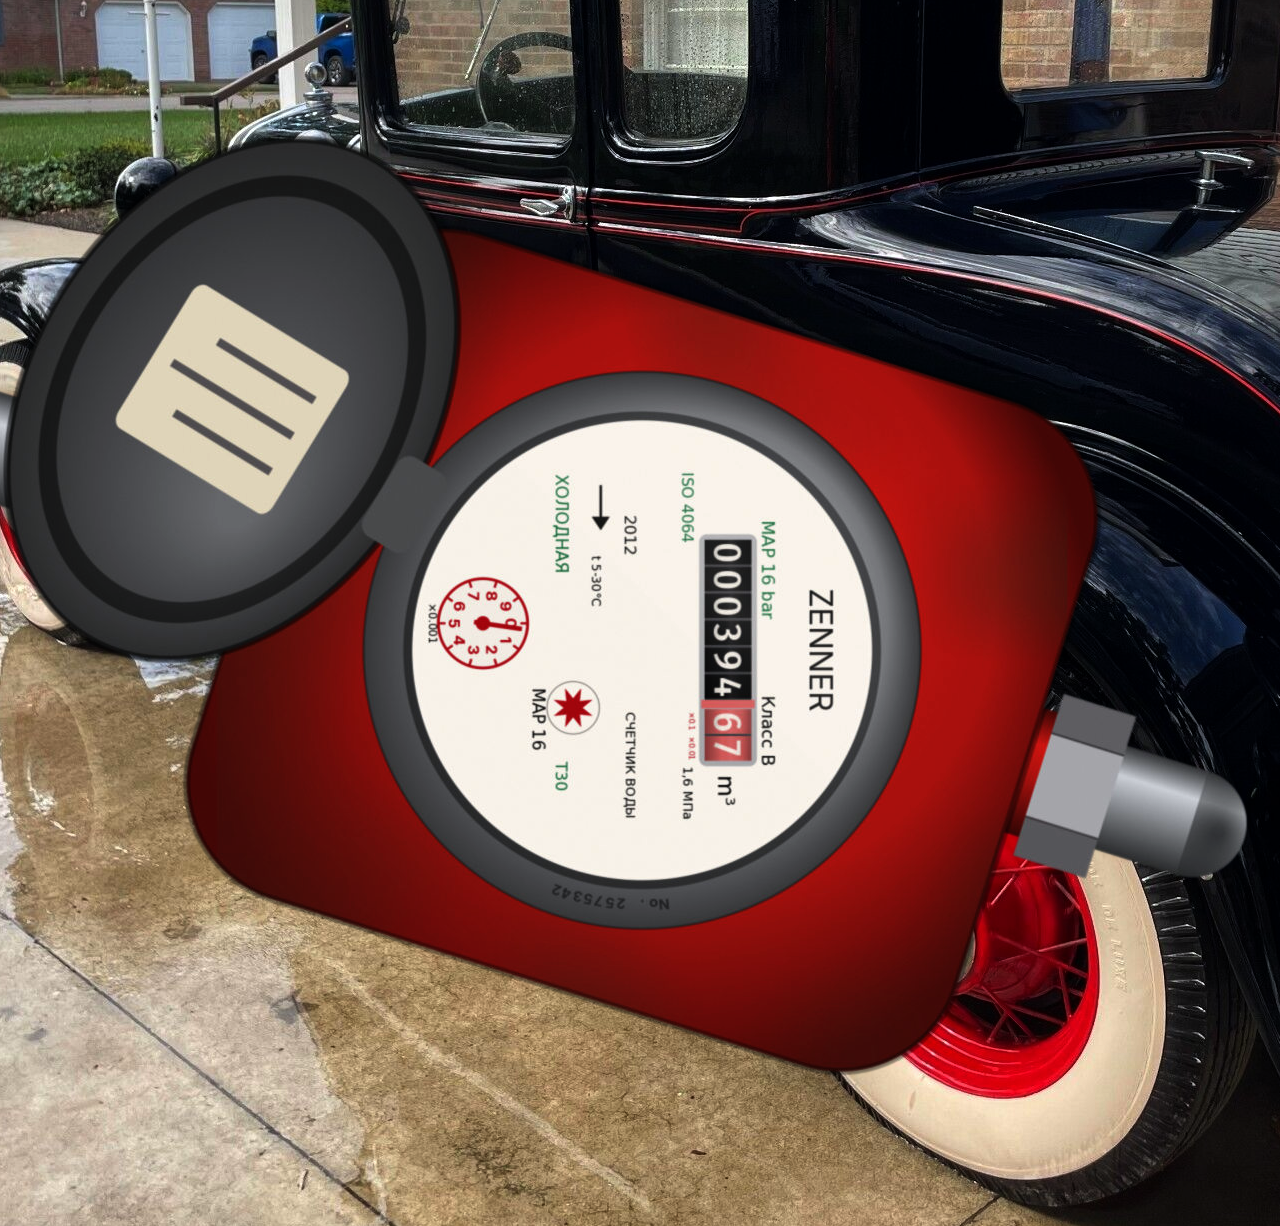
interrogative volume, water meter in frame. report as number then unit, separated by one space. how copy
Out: 394.670 m³
